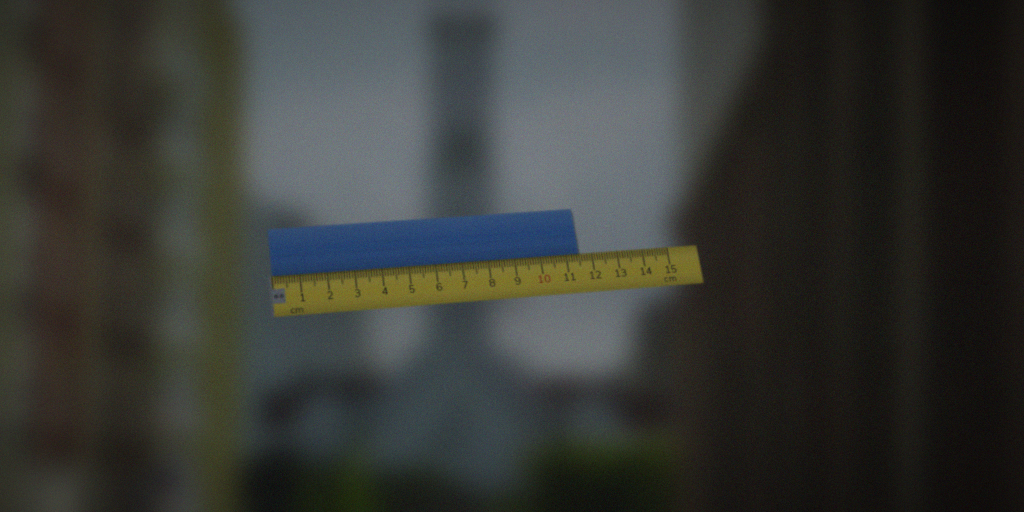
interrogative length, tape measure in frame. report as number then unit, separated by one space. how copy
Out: 11.5 cm
